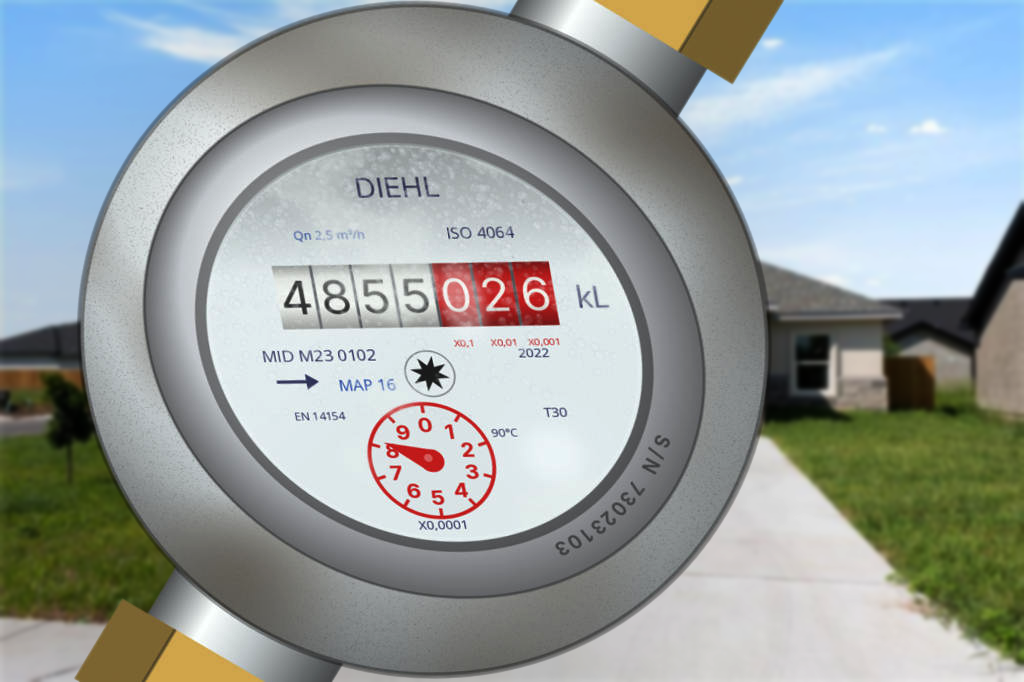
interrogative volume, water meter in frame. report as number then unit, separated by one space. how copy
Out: 4855.0268 kL
